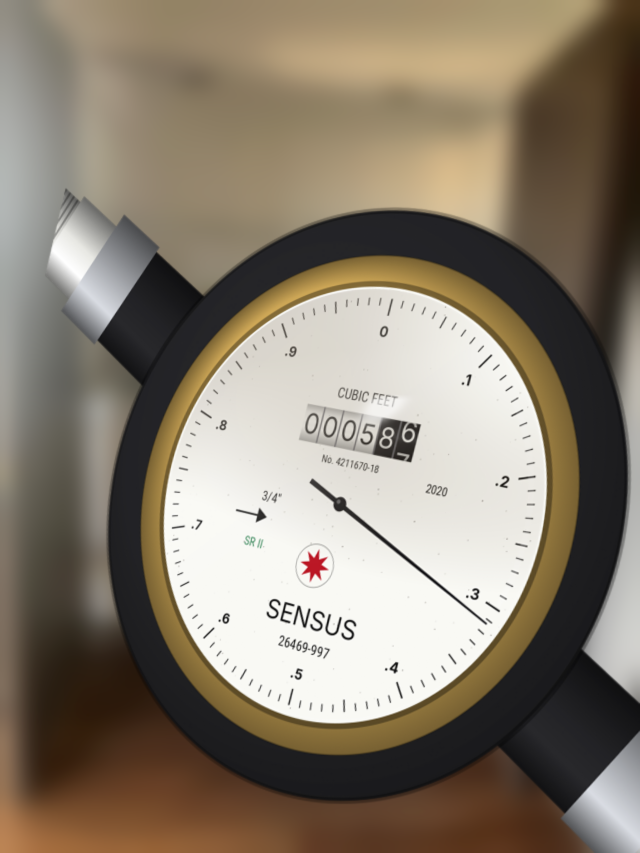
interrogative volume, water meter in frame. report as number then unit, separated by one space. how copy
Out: 586.31 ft³
